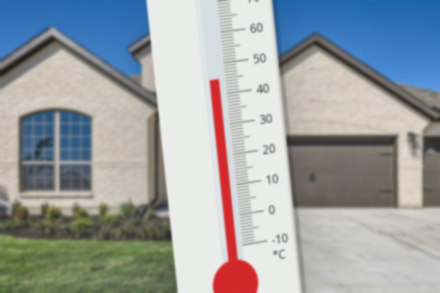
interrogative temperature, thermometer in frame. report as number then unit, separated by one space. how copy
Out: 45 °C
